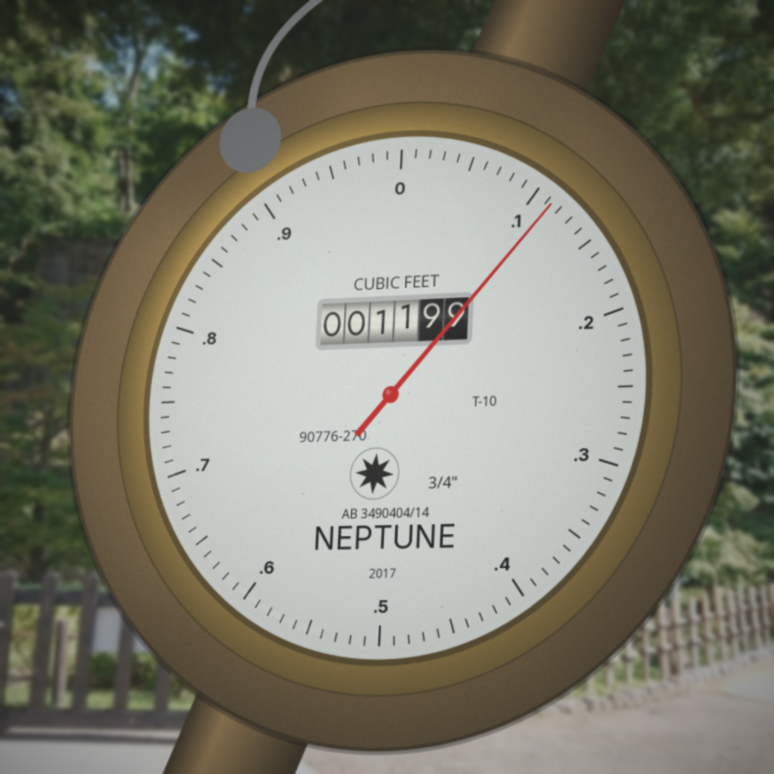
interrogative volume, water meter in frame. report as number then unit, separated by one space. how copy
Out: 1199.11 ft³
